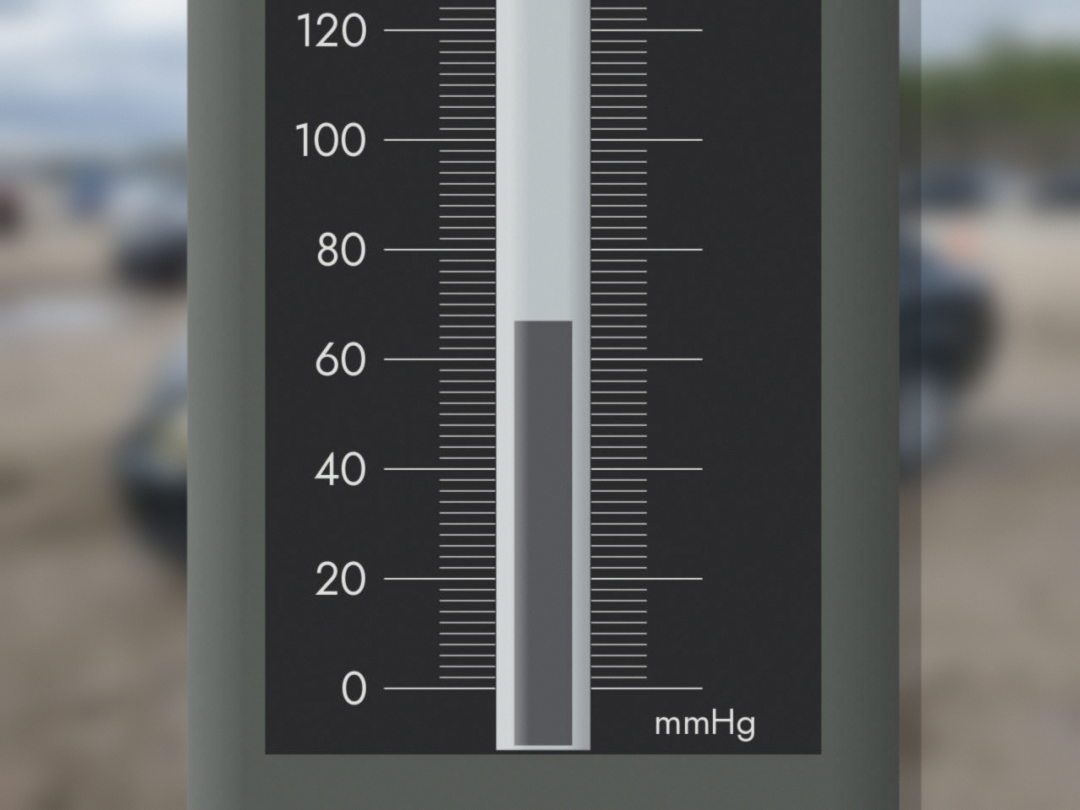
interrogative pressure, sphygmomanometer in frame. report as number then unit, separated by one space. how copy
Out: 67 mmHg
